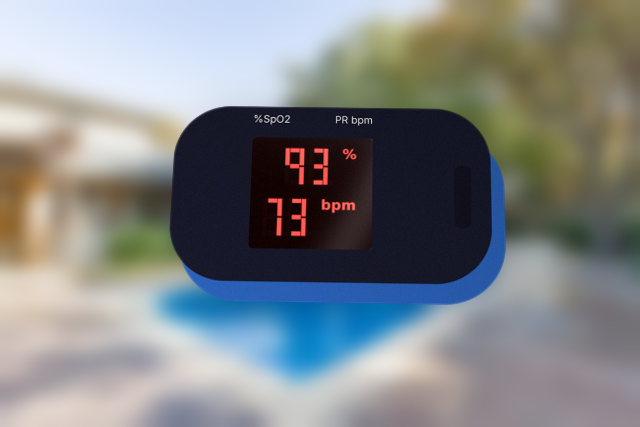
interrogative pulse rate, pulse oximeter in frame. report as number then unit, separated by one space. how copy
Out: 73 bpm
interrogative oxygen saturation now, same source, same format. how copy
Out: 93 %
